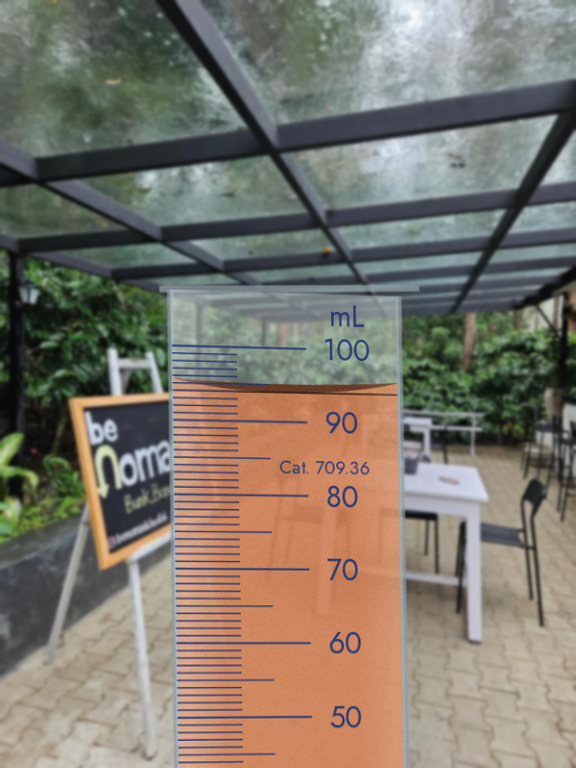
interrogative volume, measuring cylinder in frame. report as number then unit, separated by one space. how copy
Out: 94 mL
